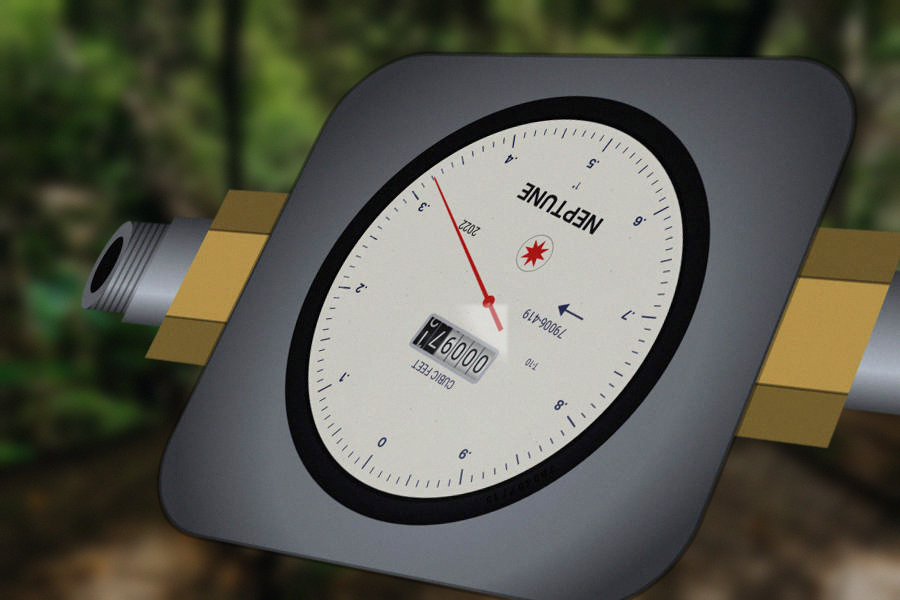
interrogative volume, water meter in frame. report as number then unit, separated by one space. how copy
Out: 971.32 ft³
